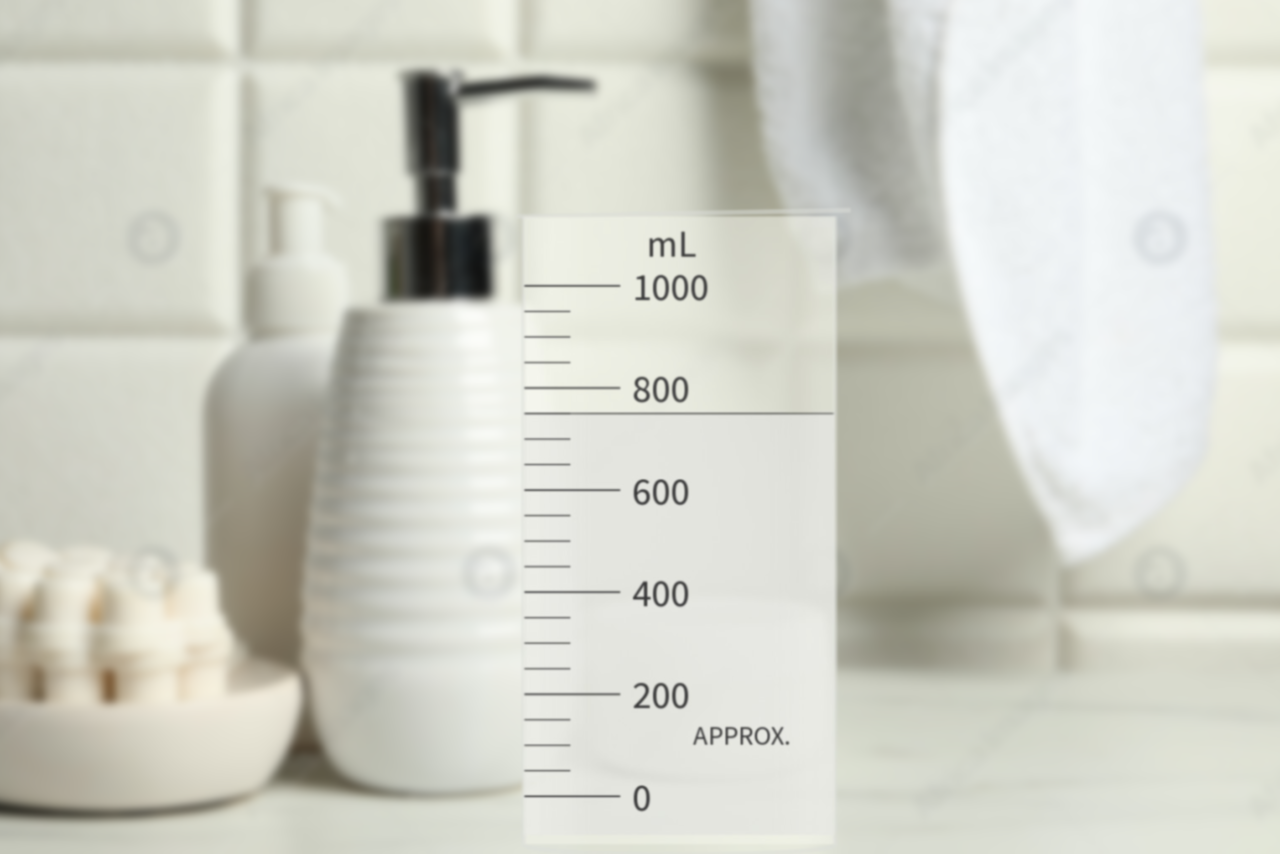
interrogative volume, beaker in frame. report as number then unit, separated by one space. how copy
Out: 750 mL
